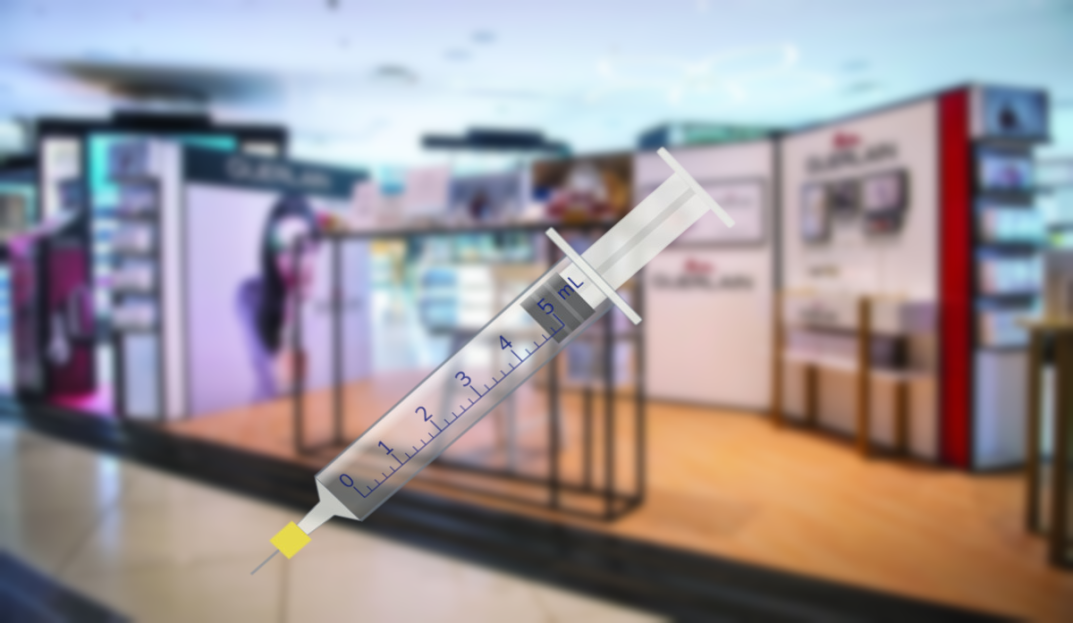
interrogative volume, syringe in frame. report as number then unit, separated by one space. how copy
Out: 4.7 mL
